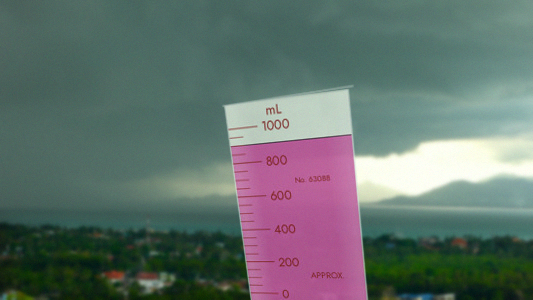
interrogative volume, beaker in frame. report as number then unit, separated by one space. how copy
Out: 900 mL
